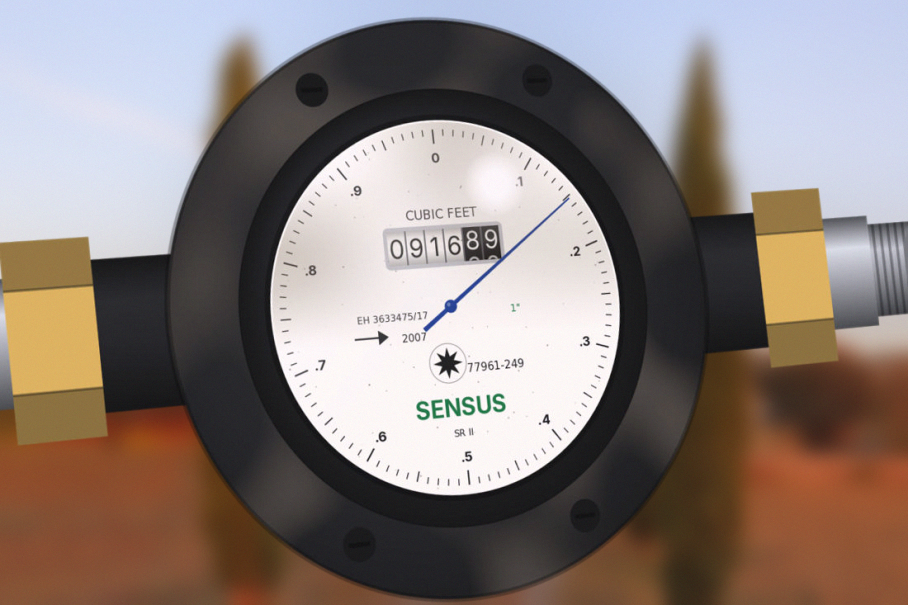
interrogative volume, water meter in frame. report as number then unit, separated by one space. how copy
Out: 91689.15 ft³
